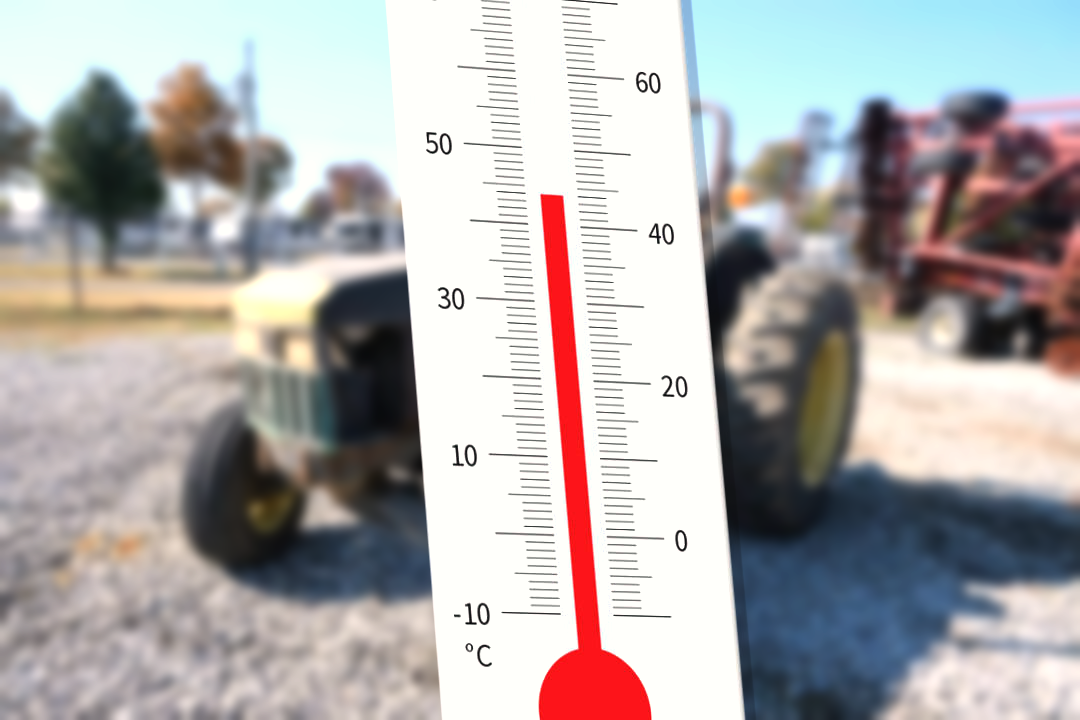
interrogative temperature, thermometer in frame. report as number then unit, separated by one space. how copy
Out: 44 °C
